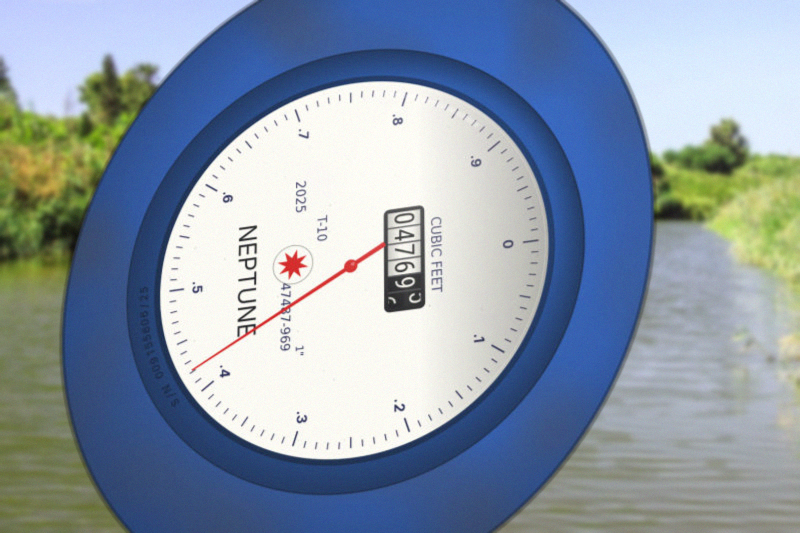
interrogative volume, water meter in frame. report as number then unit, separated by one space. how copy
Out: 47695.42 ft³
